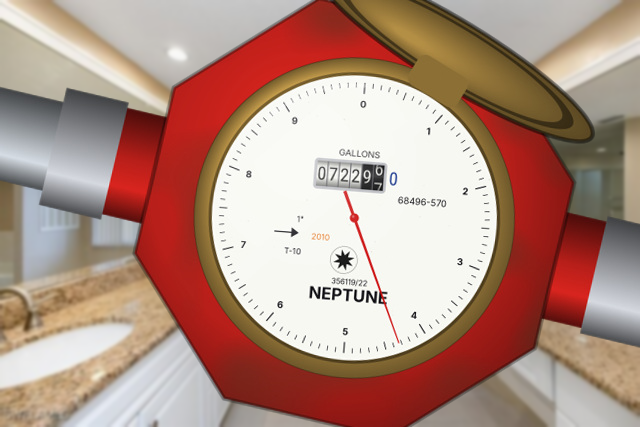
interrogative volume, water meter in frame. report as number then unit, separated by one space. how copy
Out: 722964.3 gal
